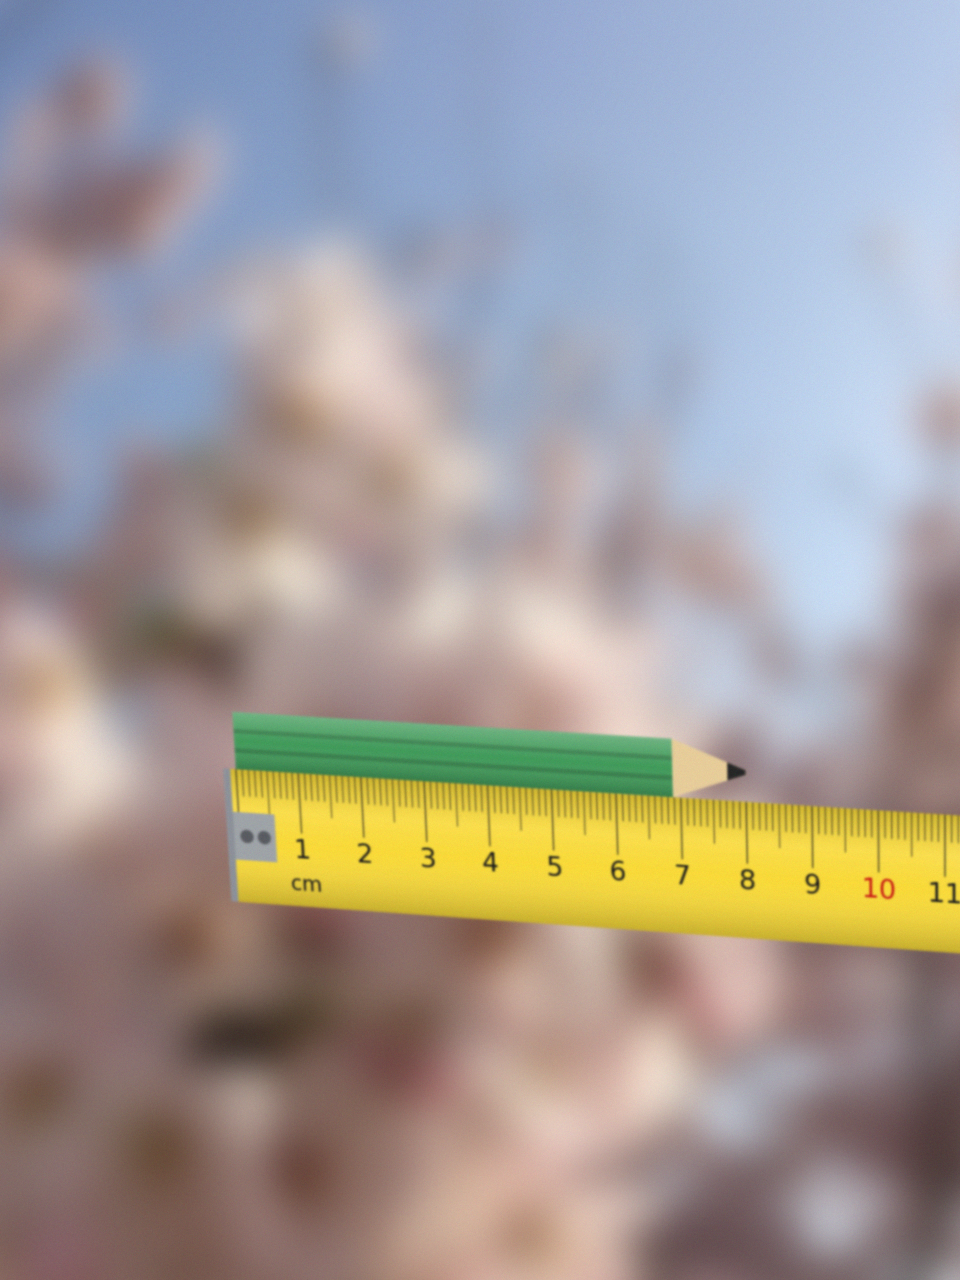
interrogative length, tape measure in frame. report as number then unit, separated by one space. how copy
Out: 8 cm
